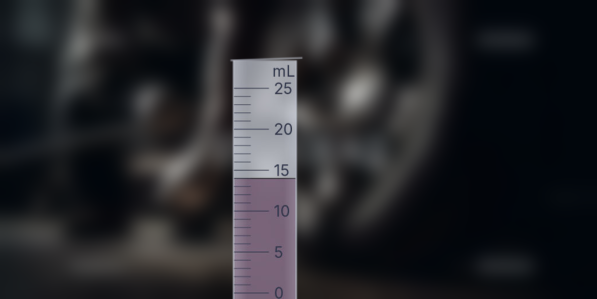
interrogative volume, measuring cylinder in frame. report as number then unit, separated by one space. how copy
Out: 14 mL
